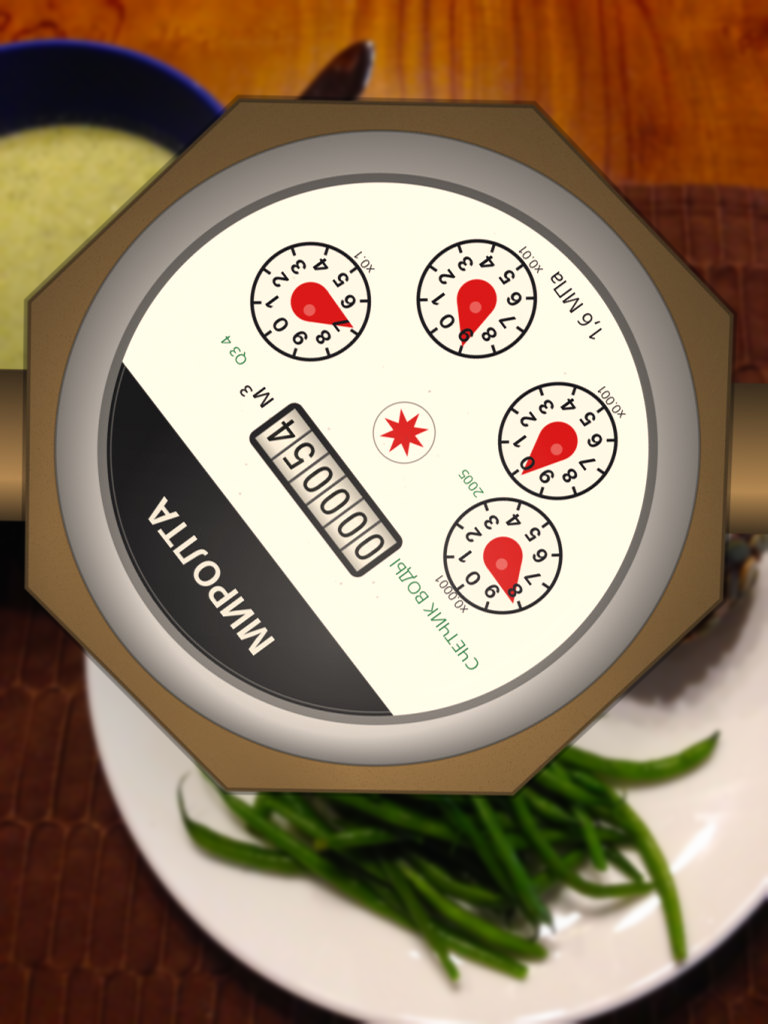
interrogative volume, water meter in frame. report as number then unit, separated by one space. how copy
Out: 54.6898 m³
